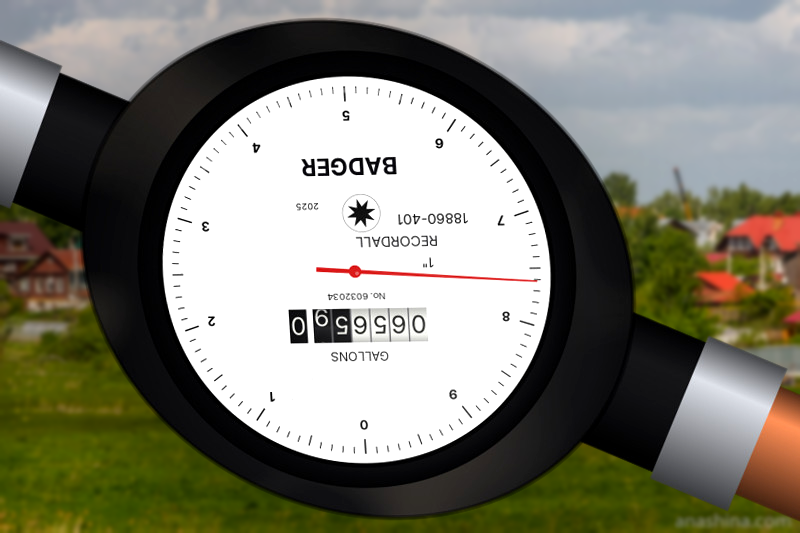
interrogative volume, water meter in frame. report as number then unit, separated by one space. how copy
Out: 656587.6 gal
